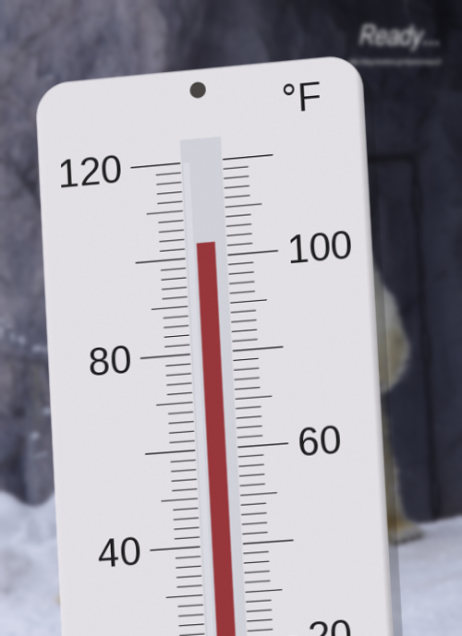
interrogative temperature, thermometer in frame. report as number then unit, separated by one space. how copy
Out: 103 °F
